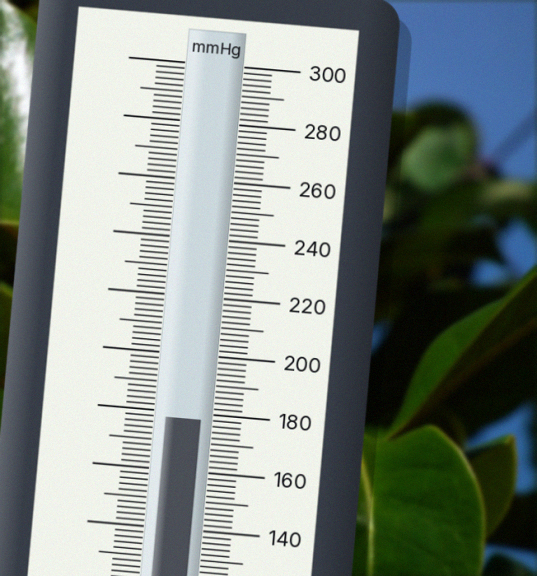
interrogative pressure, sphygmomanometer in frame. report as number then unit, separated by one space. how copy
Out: 178 mmHg
